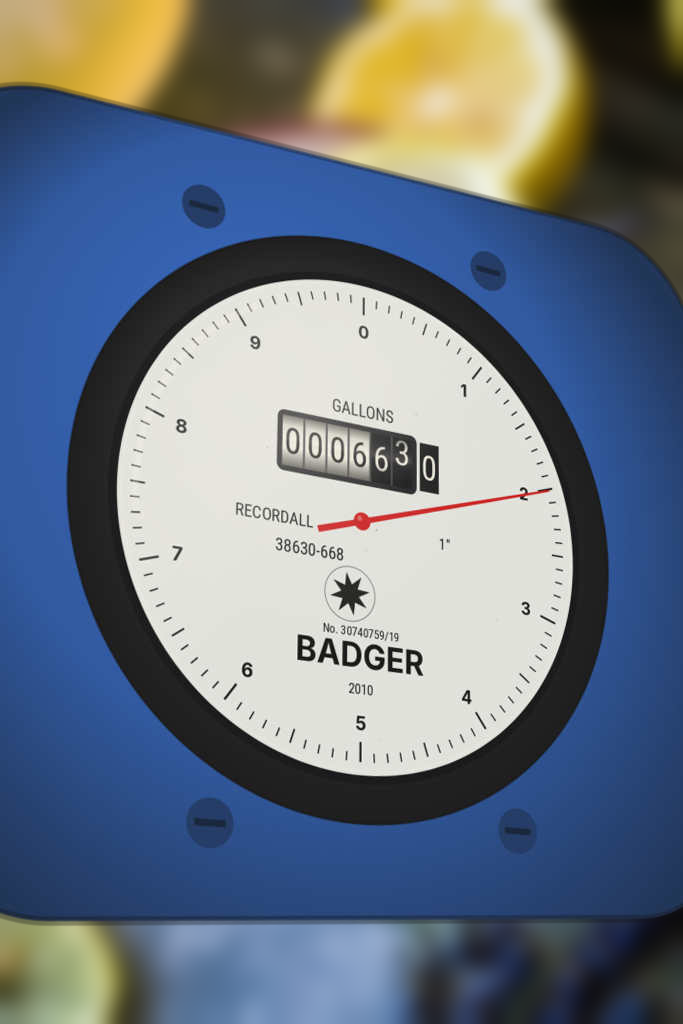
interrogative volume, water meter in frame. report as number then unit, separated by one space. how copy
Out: 6632.0 gal
